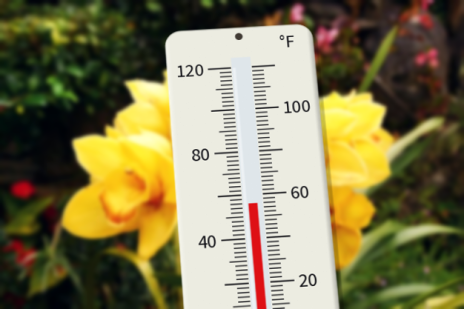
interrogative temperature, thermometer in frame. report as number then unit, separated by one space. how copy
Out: 56 °F
